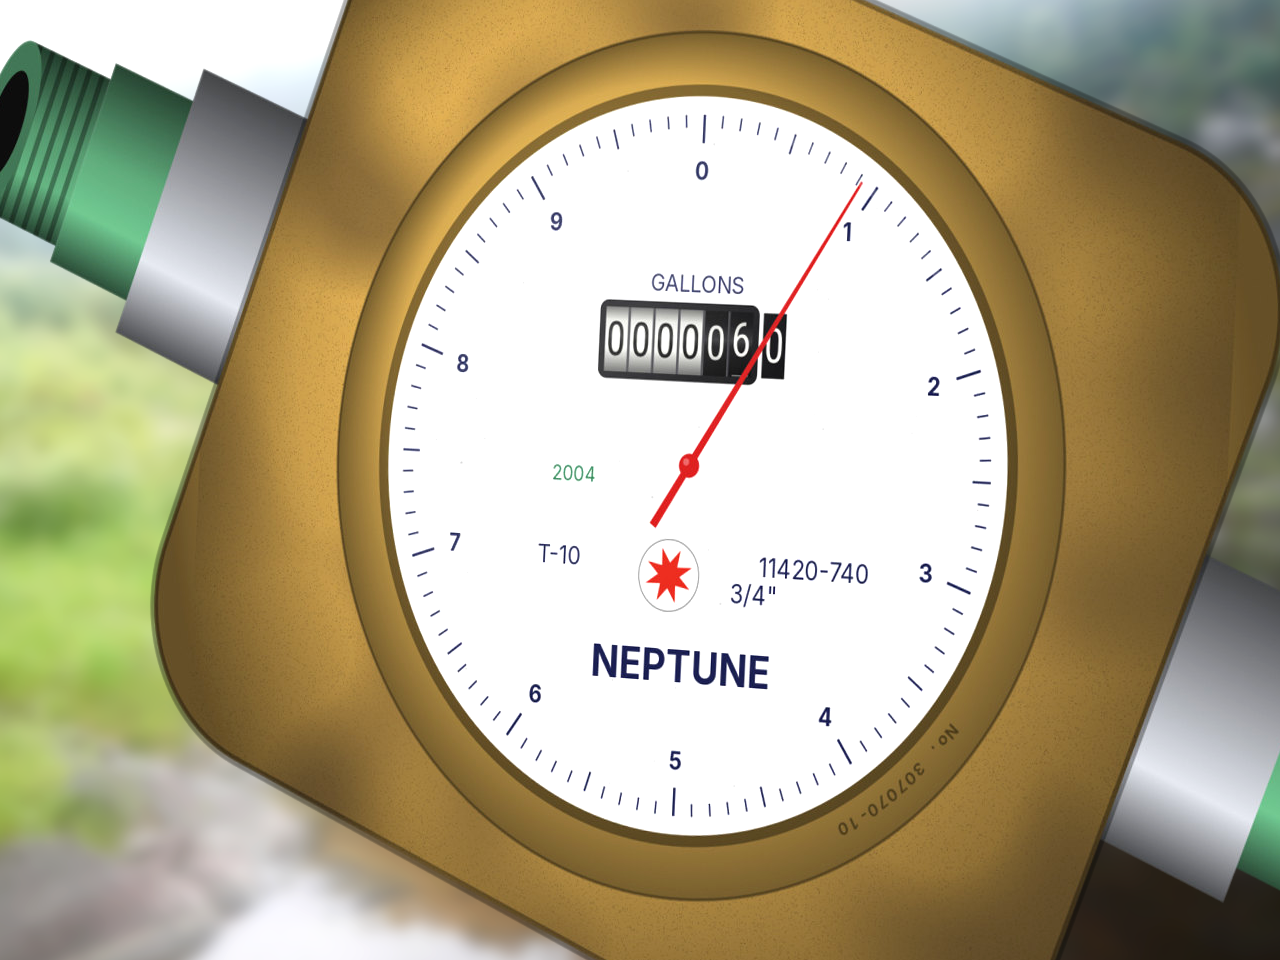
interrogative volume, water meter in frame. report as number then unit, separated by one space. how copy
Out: 60.9 gal
